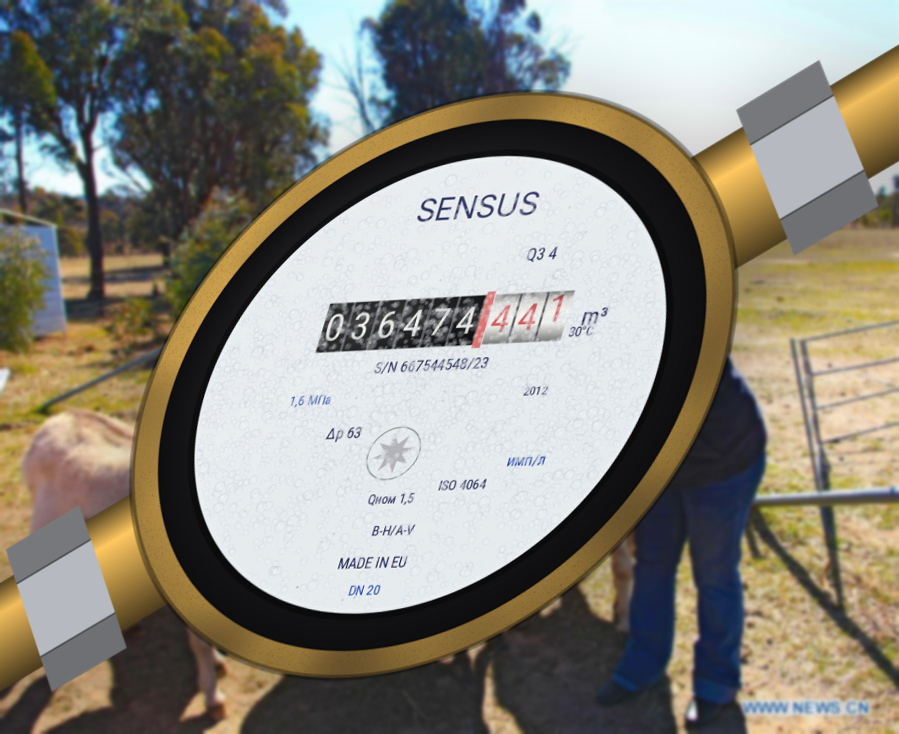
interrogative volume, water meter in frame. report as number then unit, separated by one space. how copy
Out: 36474.441 m³
